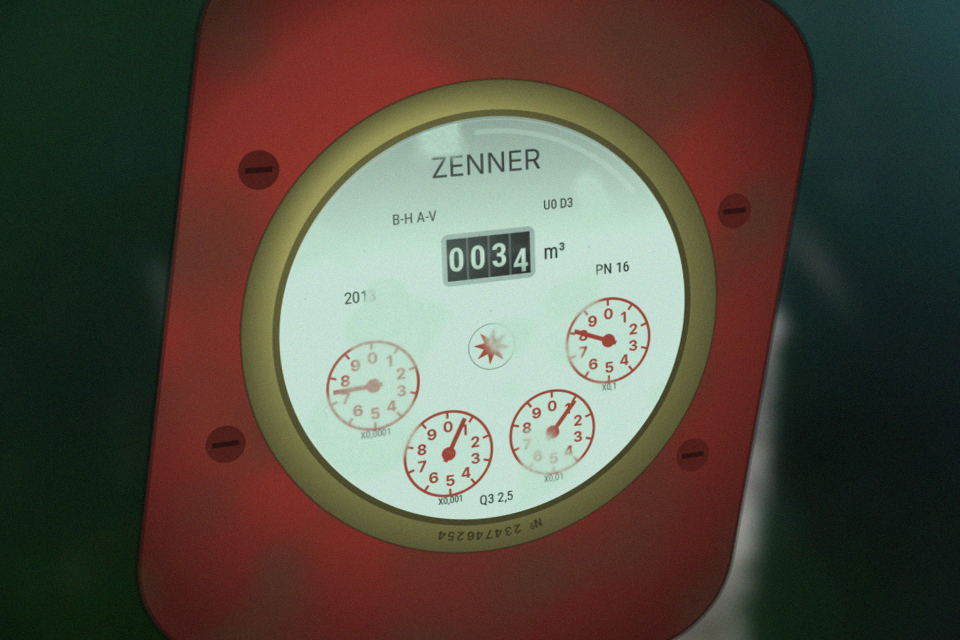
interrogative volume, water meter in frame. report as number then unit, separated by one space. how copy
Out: 33.8107 m³
